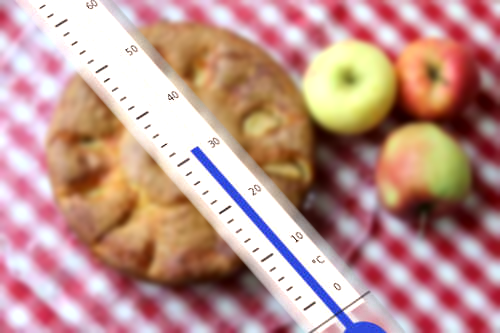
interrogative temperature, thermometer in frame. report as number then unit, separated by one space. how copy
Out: 31 °C
